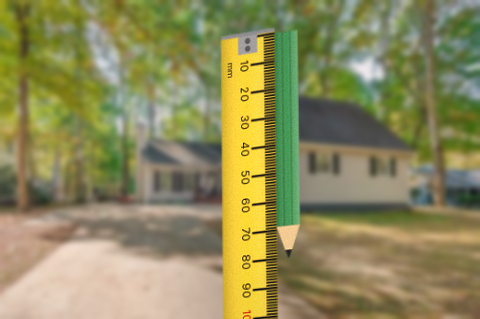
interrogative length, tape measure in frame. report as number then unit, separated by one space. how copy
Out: 80 mm
